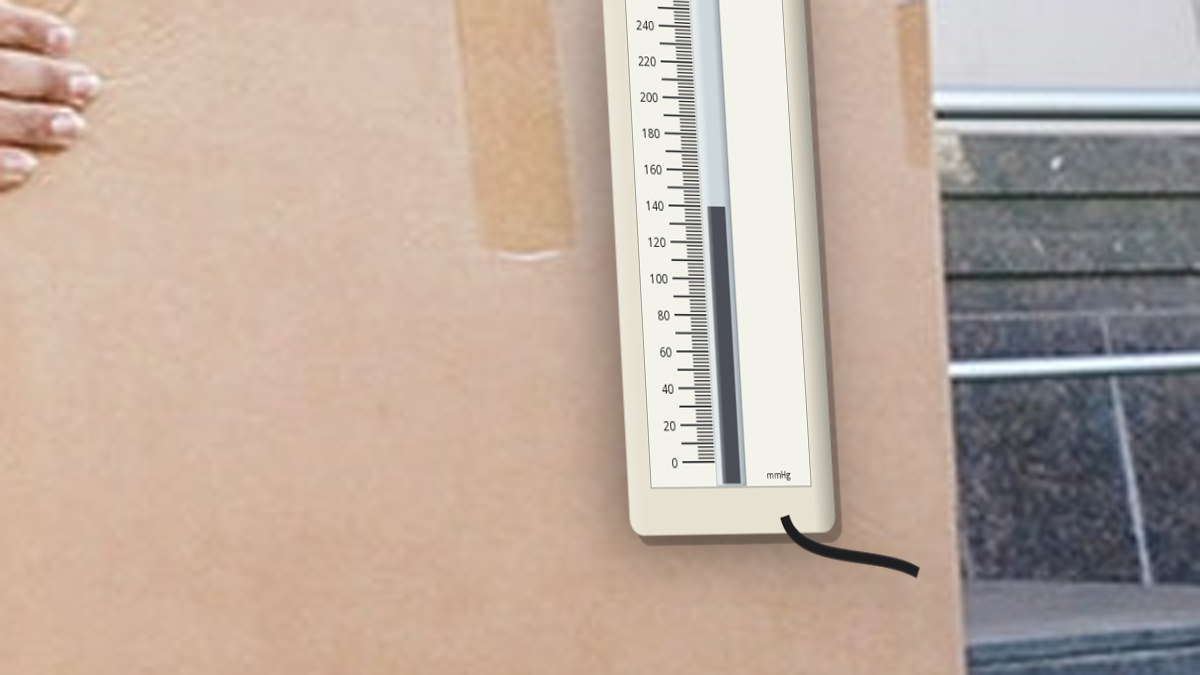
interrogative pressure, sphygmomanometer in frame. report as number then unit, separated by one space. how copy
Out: 140 mmHg
